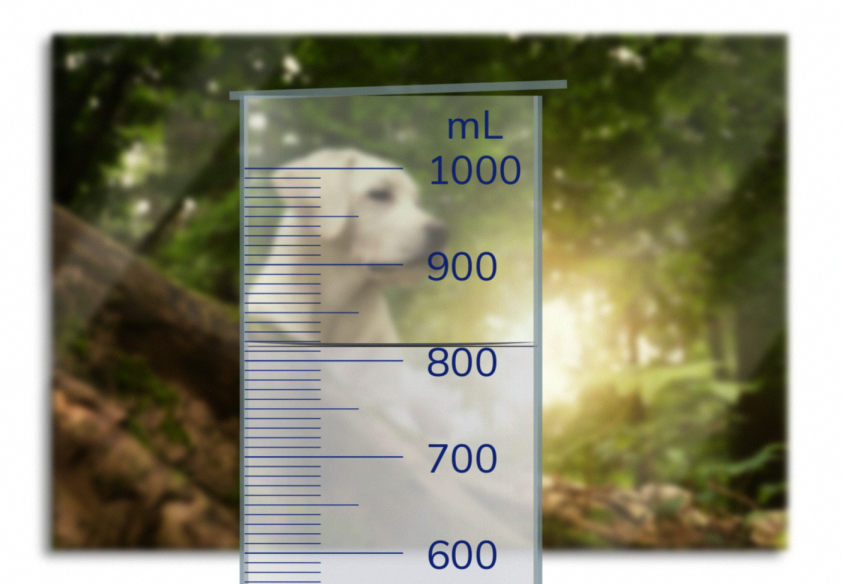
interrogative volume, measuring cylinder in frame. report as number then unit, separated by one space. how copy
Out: 815 mL
